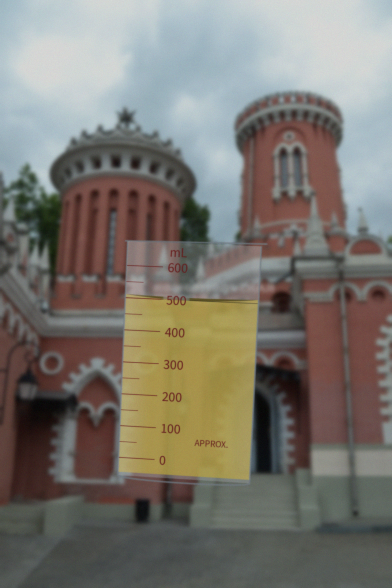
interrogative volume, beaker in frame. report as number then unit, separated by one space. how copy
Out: 500 mL
